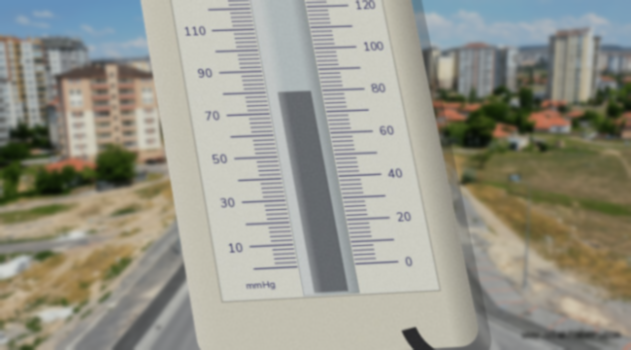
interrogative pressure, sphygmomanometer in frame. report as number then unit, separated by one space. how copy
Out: 80 mmHg
